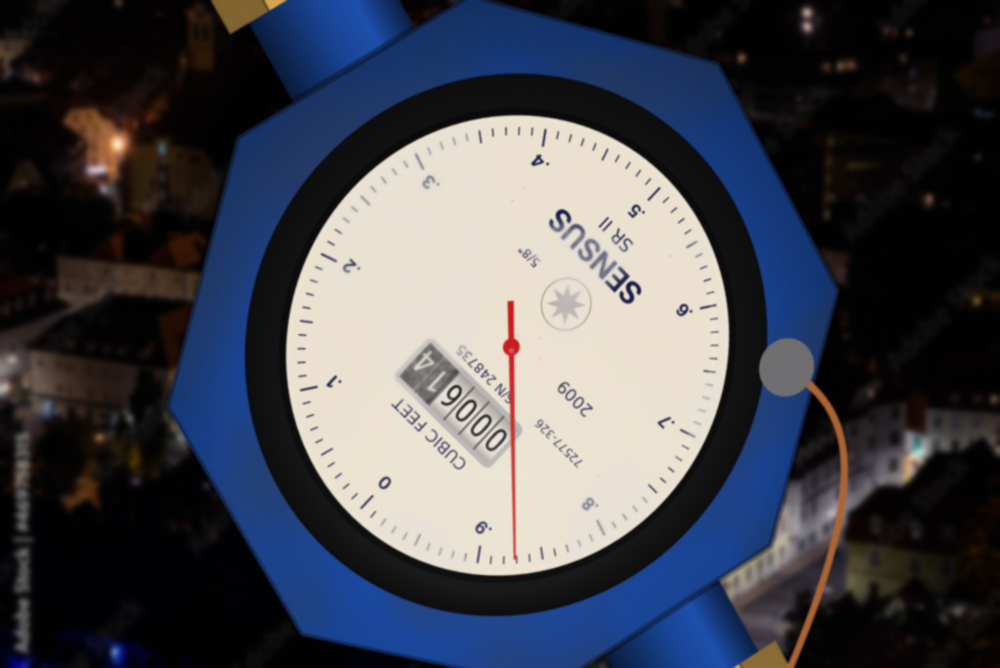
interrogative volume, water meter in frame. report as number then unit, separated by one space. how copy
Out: 613.87 ft³
